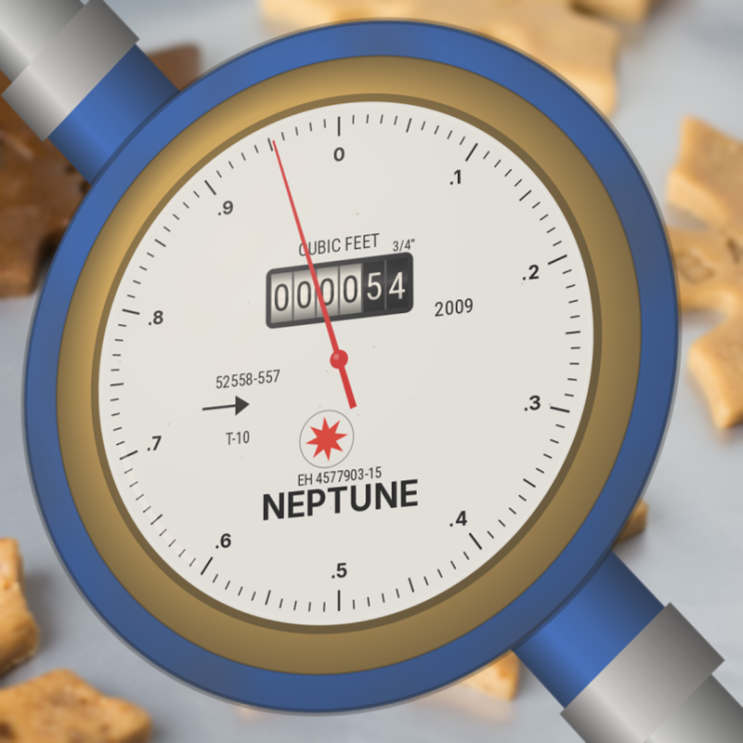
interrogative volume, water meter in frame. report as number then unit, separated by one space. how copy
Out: 53.95 ft³
